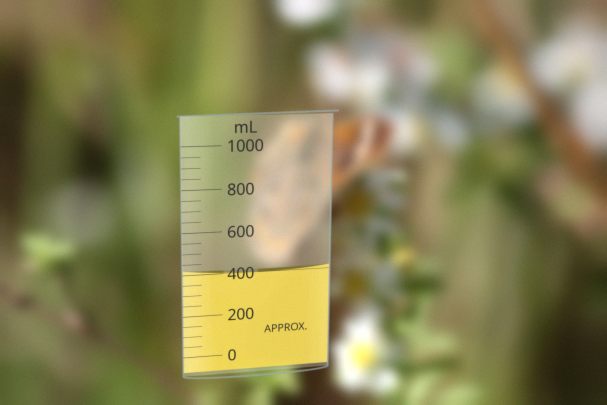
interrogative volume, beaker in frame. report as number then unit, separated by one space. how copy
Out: 400 mL
